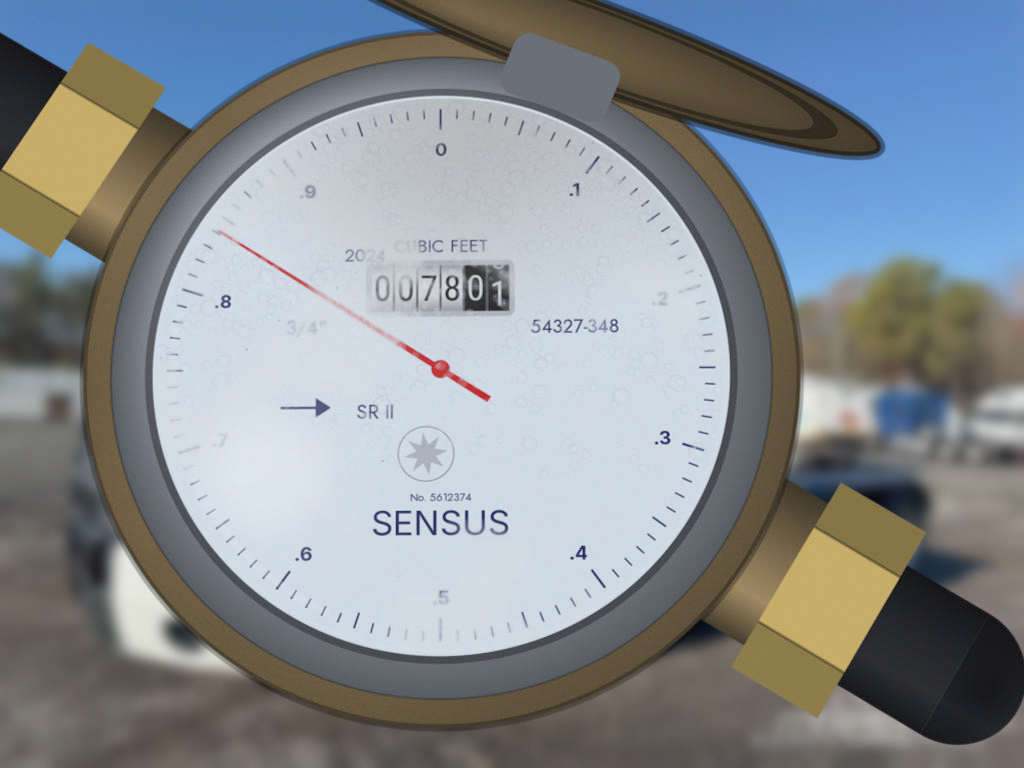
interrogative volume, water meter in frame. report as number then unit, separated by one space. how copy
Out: 7800.84 ft³
